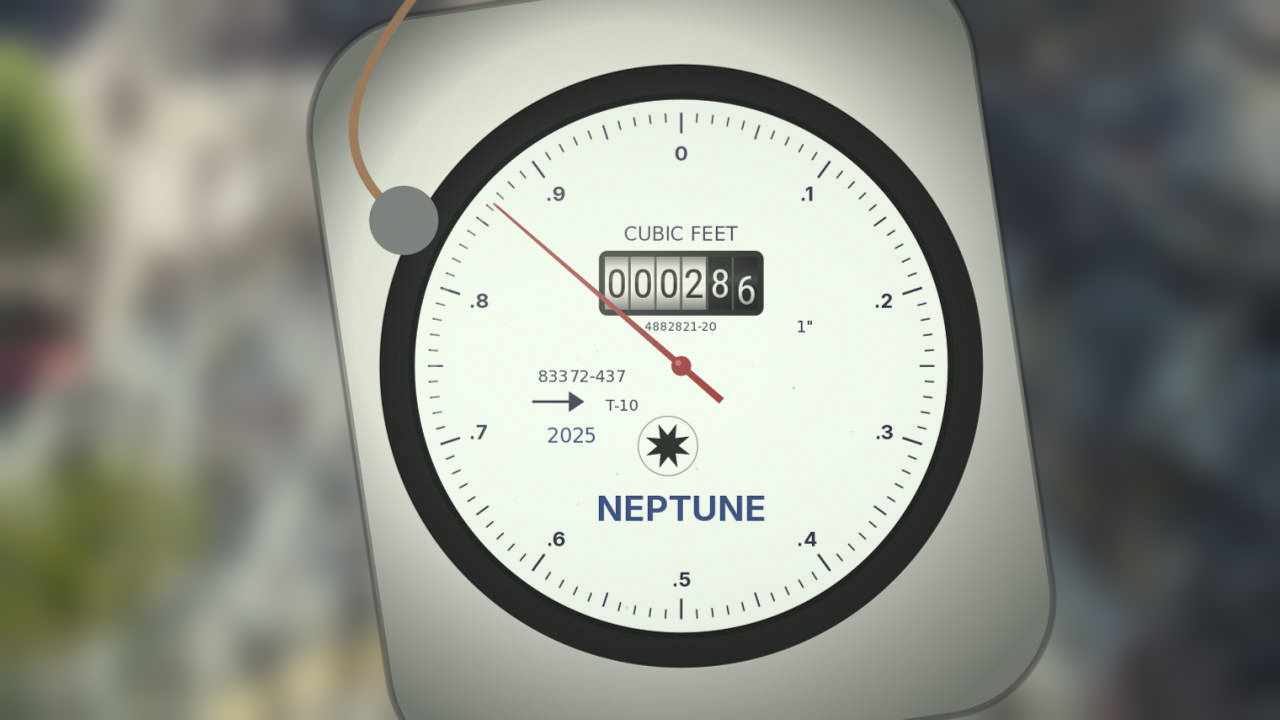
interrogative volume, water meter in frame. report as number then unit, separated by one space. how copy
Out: 285.86 ft³
